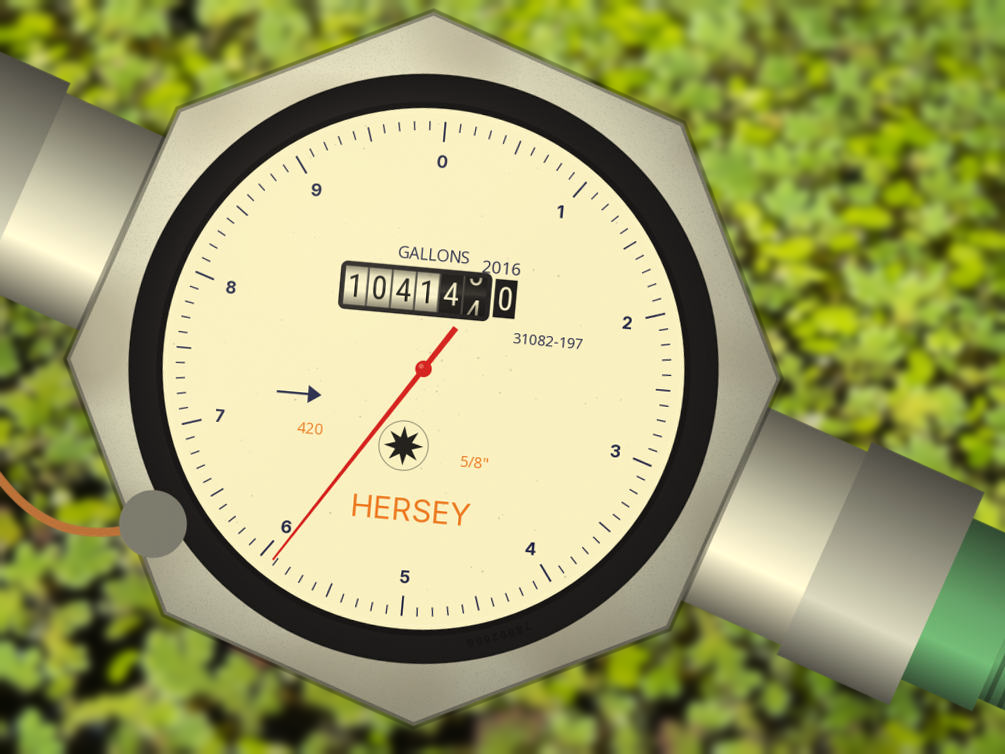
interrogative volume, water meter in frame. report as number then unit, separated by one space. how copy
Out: 1041435.9 gal
